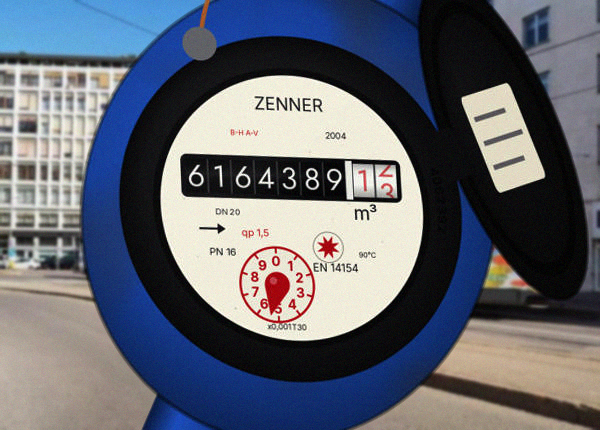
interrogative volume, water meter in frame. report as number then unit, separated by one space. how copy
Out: 6164389.125 m³
